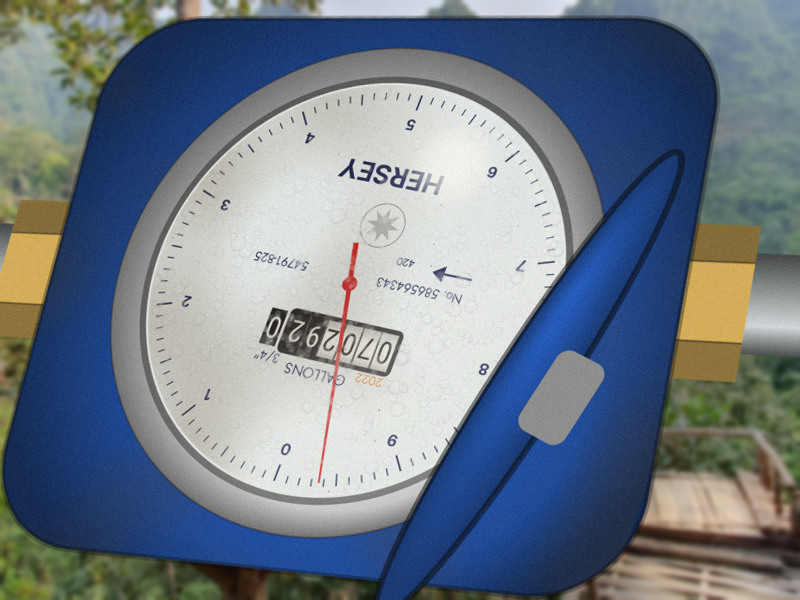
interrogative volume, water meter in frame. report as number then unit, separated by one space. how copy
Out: 702919.6 gal
